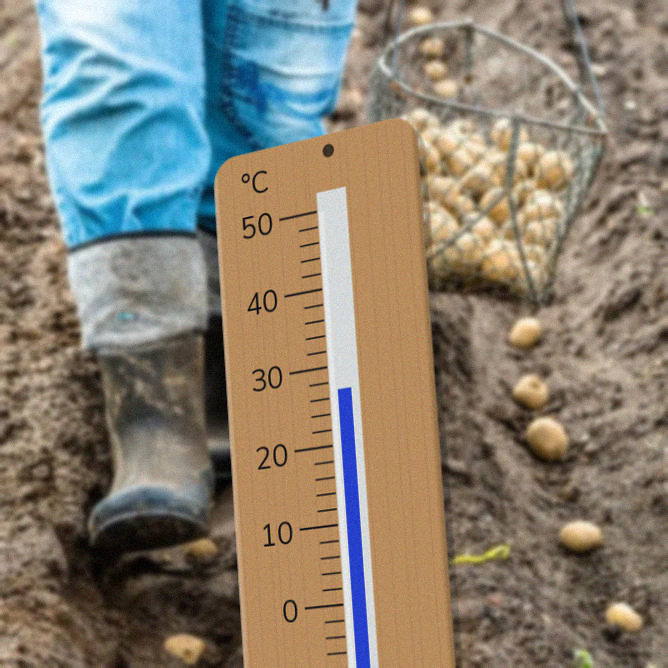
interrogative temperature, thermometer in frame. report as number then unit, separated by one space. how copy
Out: 27 °C
